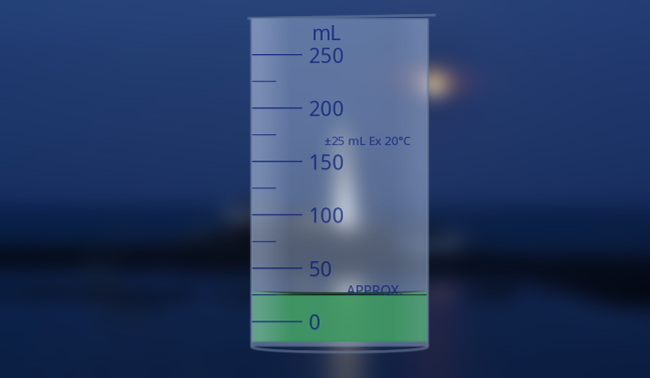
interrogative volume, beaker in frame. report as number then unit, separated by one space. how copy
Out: 25 mL
